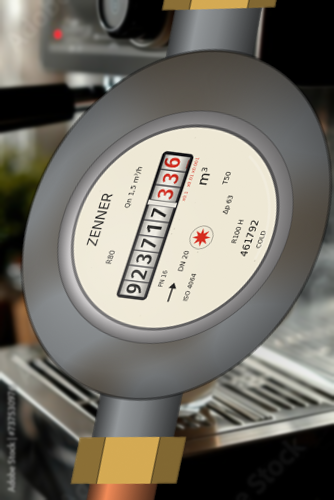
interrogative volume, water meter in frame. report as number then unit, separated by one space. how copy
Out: 923717.336 m³
